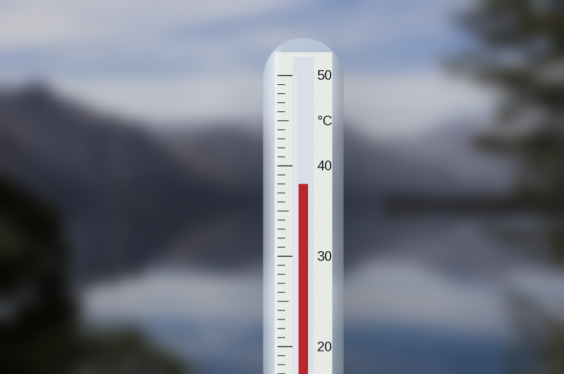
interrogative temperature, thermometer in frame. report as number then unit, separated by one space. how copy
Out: 38 °C
